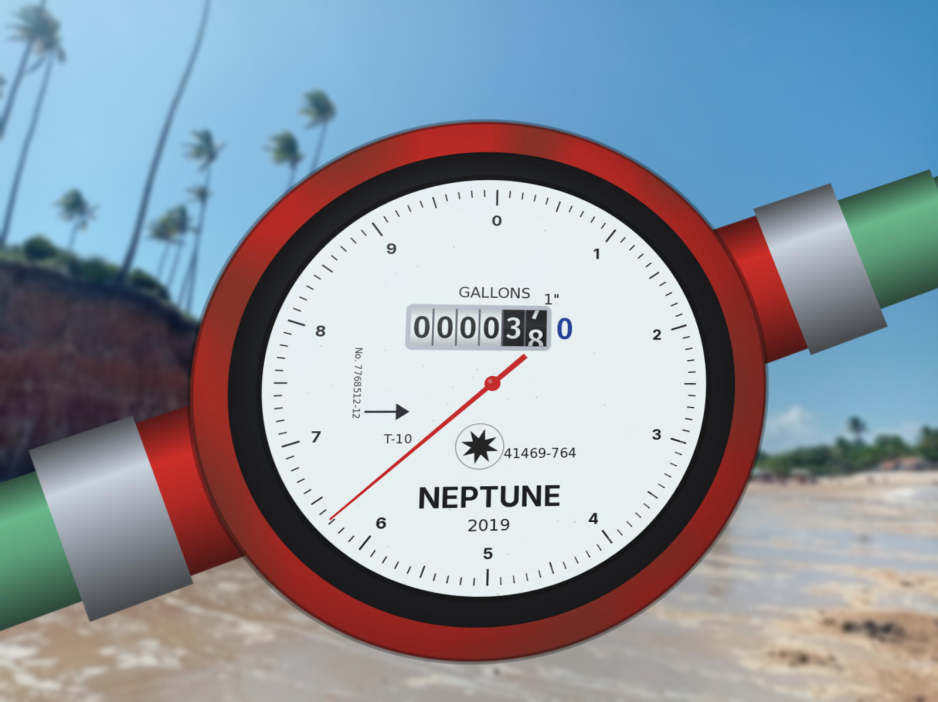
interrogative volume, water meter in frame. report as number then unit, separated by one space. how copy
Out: 376.3 gal
